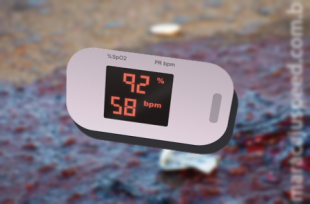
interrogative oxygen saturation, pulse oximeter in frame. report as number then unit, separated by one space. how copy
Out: 92 %
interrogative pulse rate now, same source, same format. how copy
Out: 58 bpm
